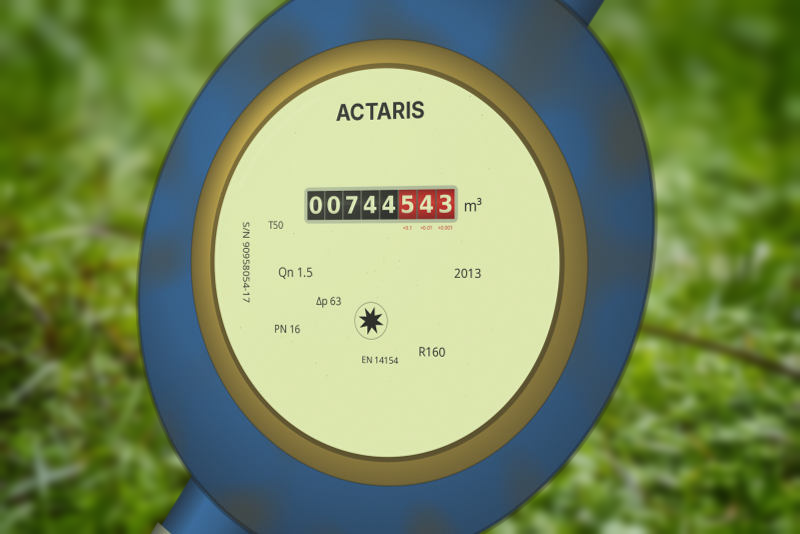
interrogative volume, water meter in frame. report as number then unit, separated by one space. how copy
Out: 744.543 m³
